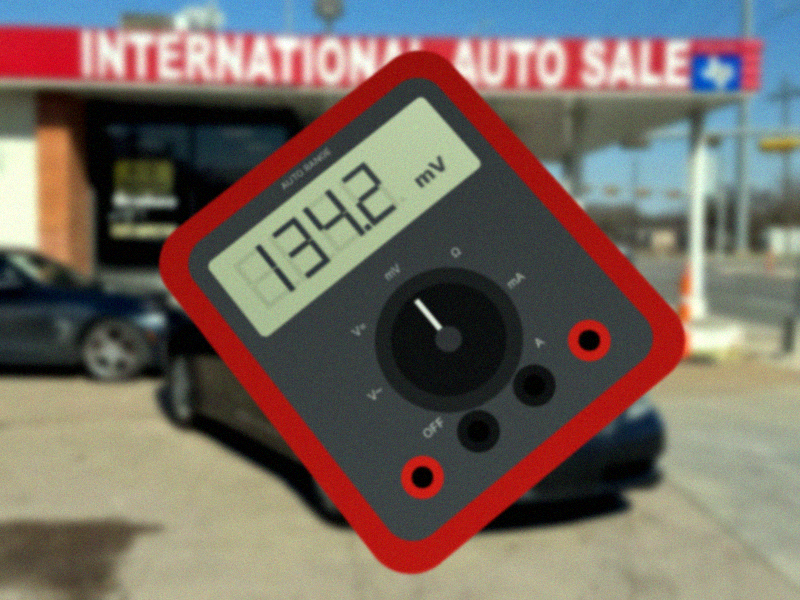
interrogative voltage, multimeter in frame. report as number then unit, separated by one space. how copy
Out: 134.2 mV
